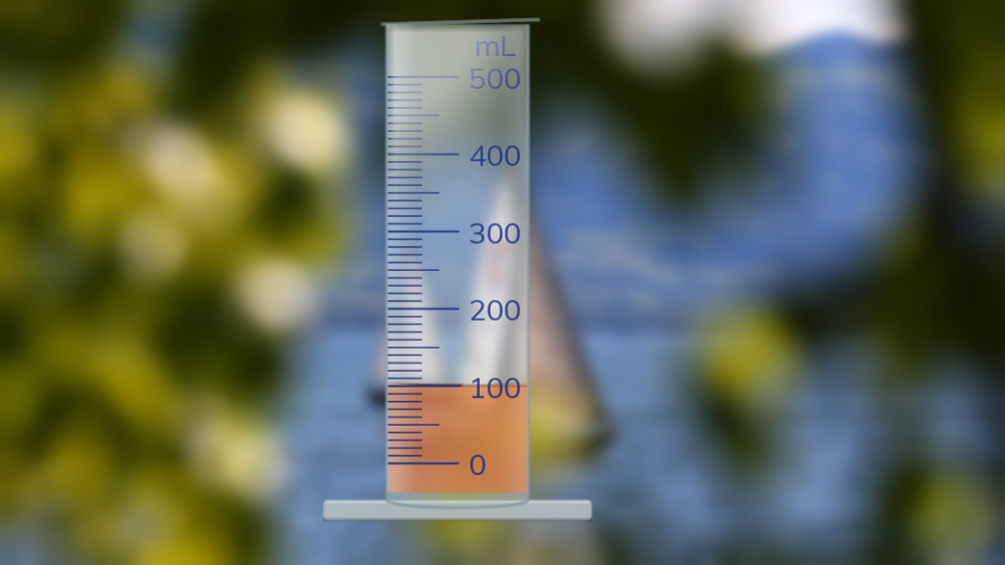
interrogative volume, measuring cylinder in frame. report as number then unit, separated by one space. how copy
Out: 100 mL
